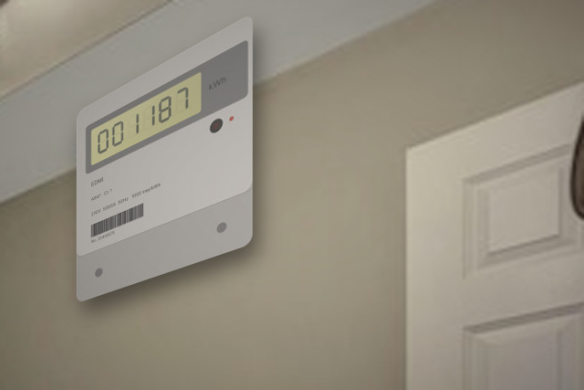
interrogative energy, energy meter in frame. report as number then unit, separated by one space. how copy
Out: 1187 kWh
